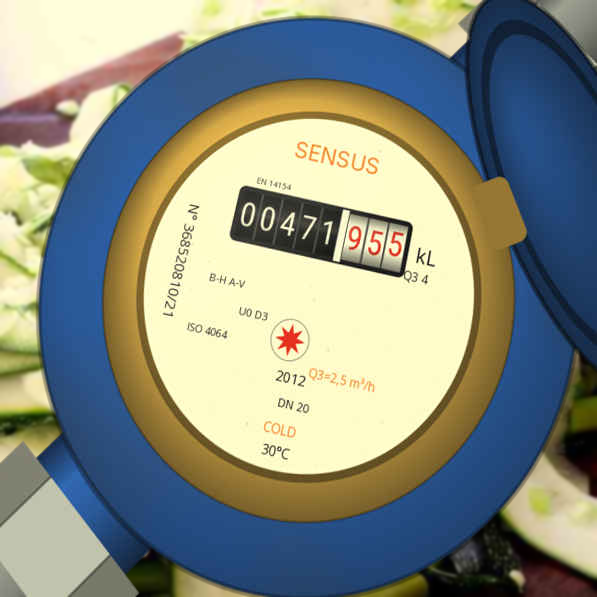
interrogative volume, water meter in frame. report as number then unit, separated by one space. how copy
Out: 471.955 kL
